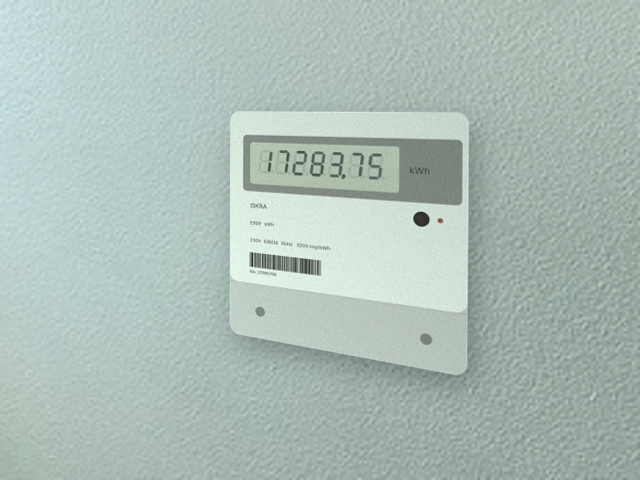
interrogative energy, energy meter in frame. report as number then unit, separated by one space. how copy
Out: 17283.75 kWh
